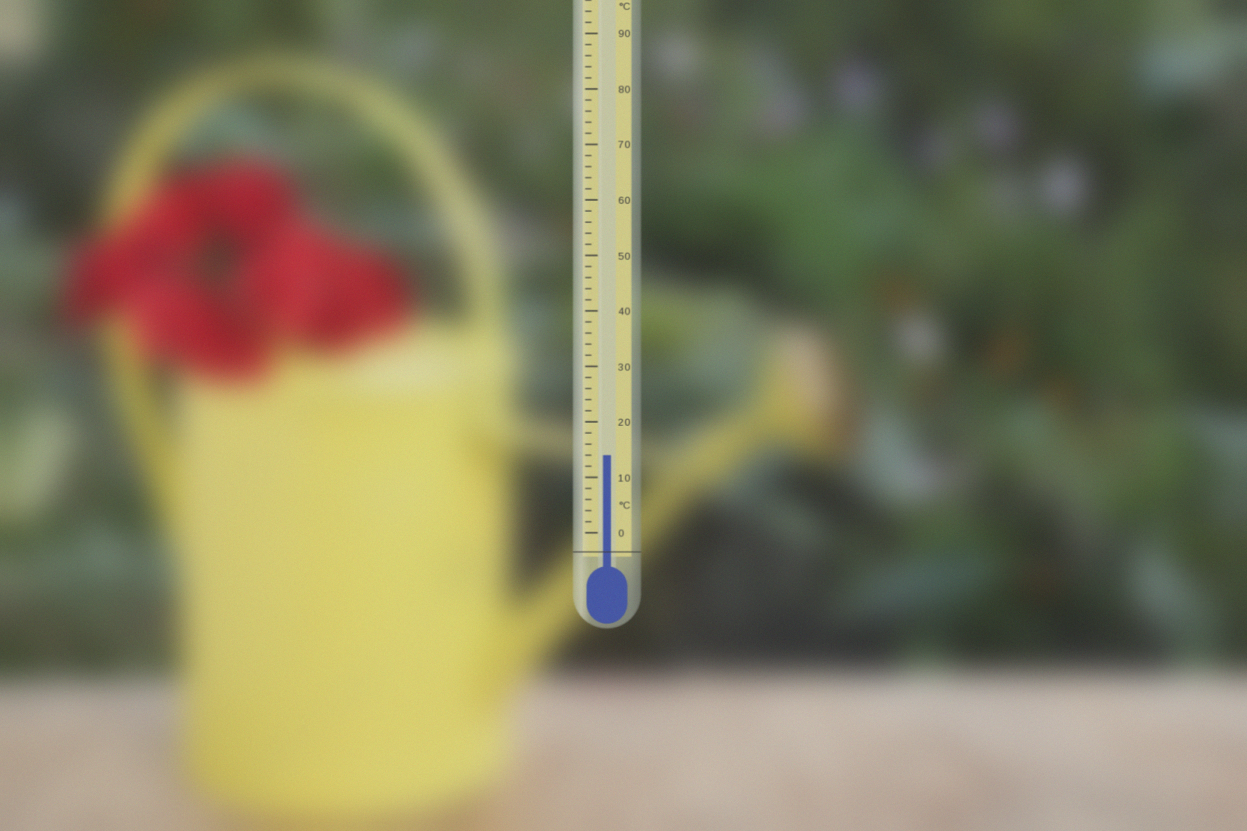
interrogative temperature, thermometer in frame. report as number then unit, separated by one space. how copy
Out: 14 °C
